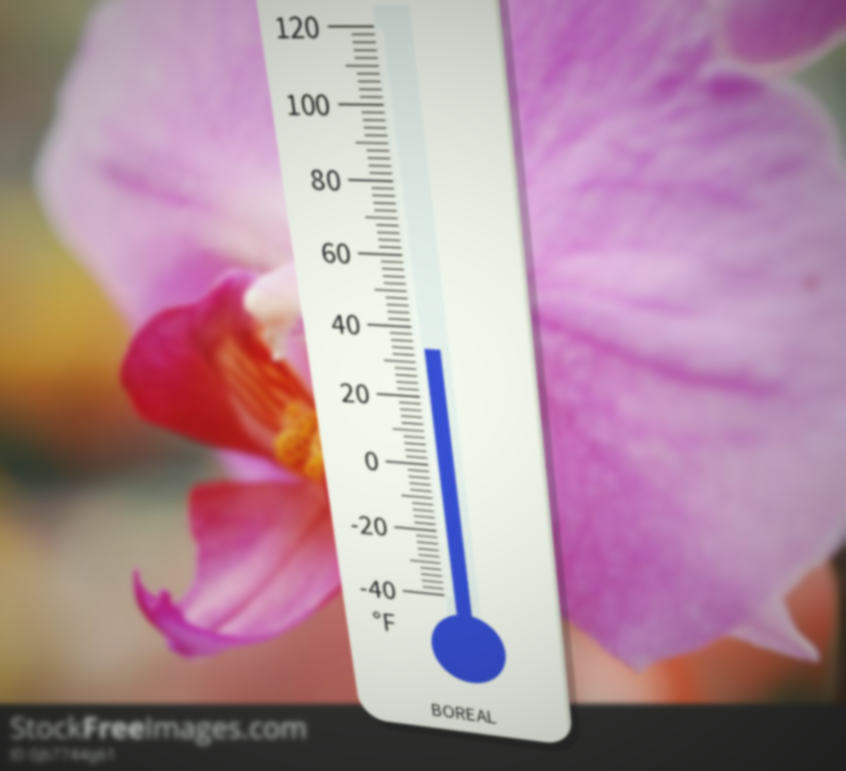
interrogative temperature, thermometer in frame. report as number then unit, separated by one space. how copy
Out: 34 °F
